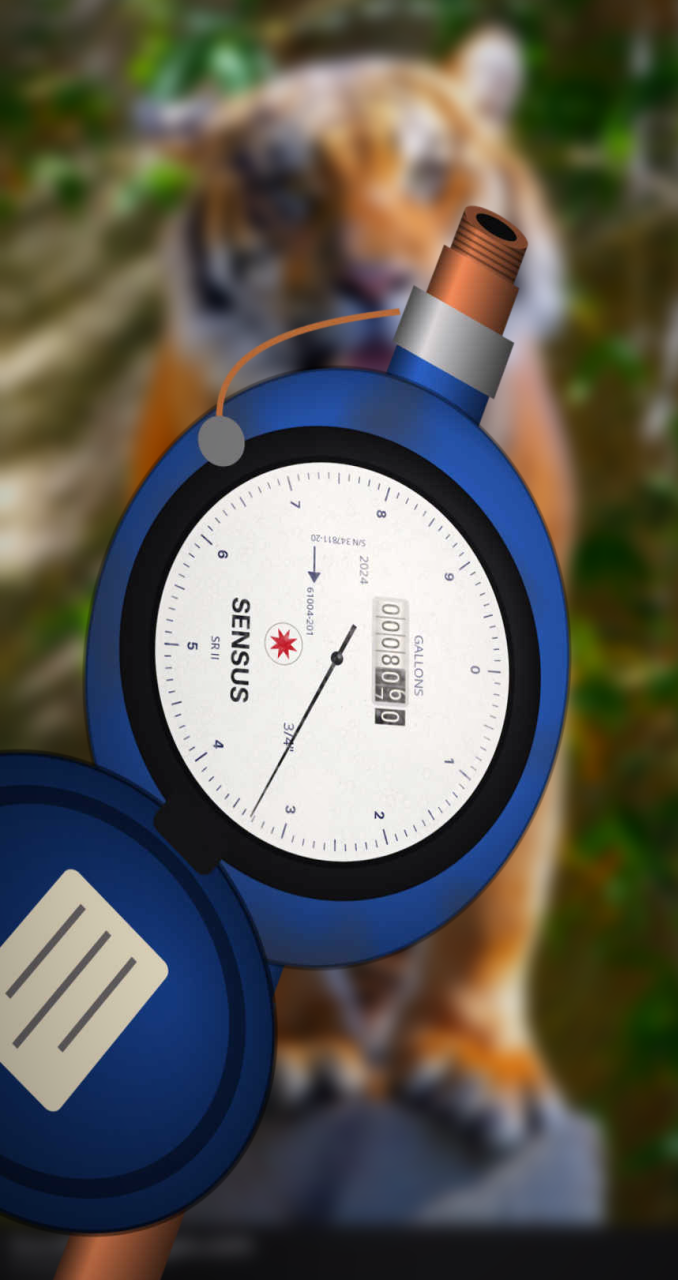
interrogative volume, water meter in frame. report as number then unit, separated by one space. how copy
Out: 8063.3 gal
